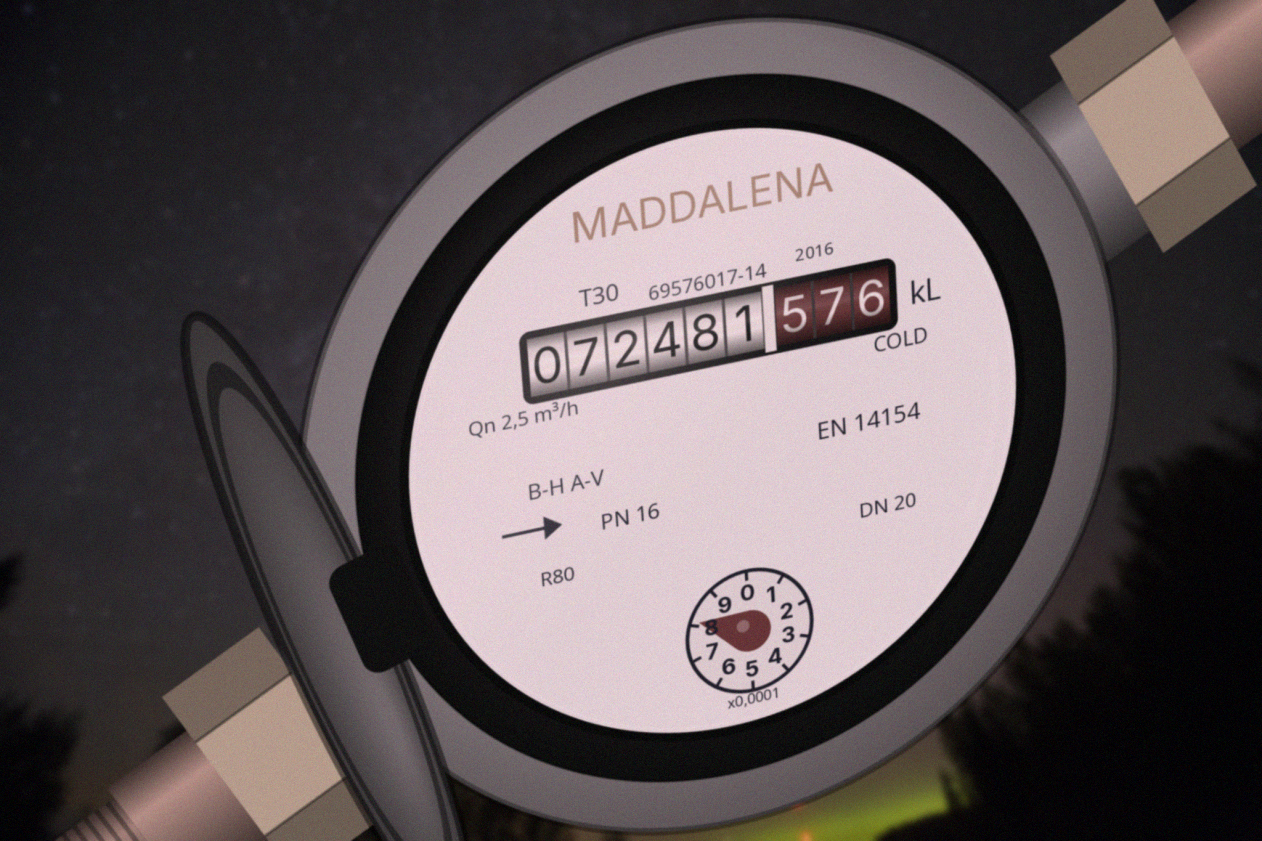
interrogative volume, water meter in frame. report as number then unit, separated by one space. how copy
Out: 72481.5768 kL
